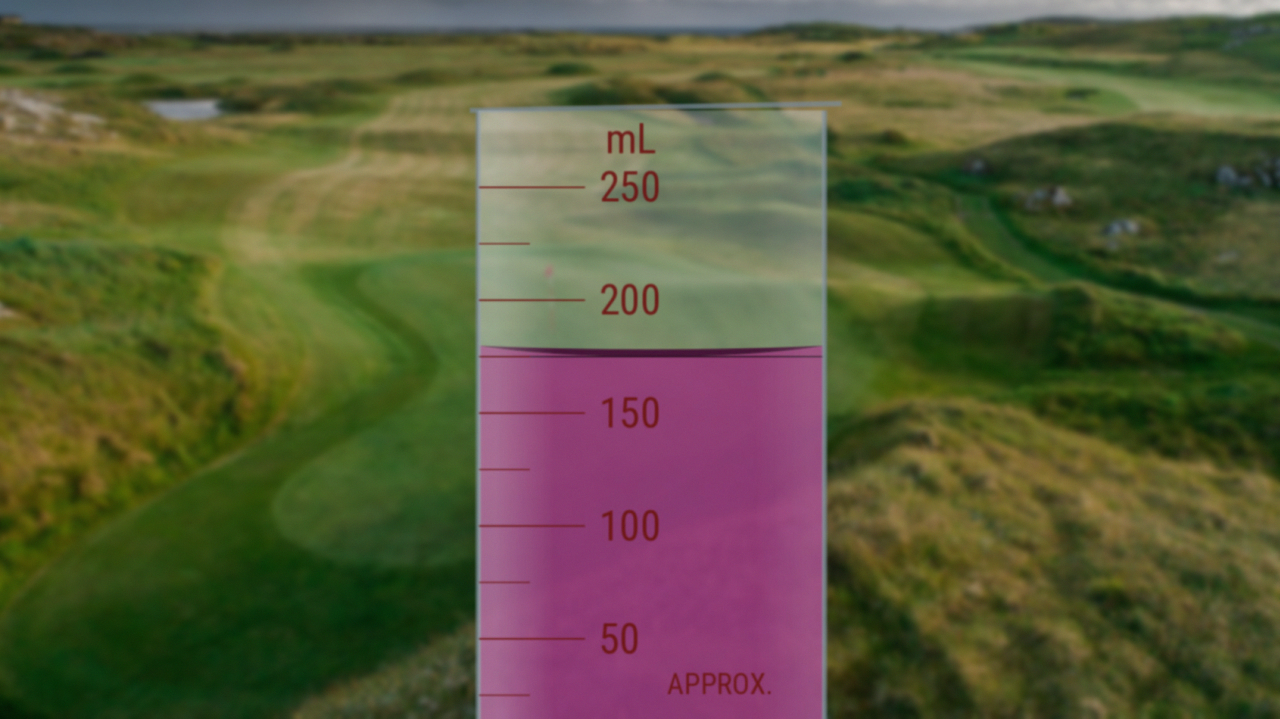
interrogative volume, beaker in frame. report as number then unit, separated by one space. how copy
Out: 175 mL
